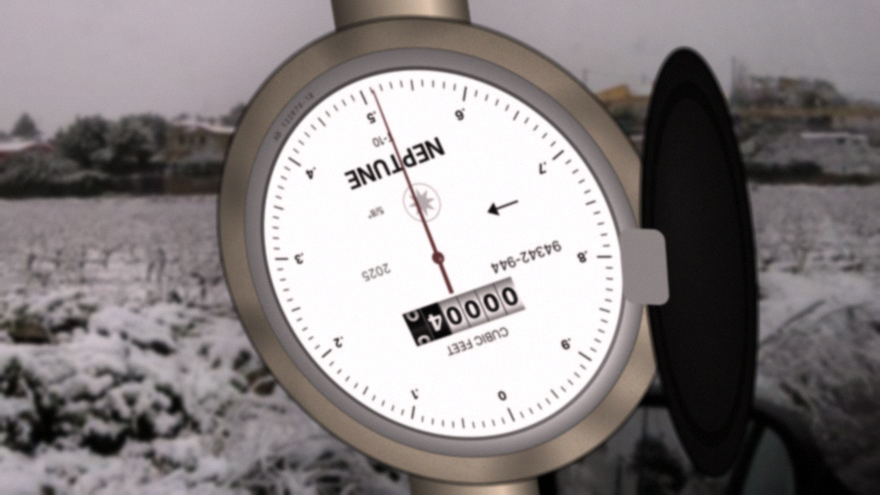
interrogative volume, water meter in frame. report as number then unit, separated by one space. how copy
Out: 48.51 ft³
